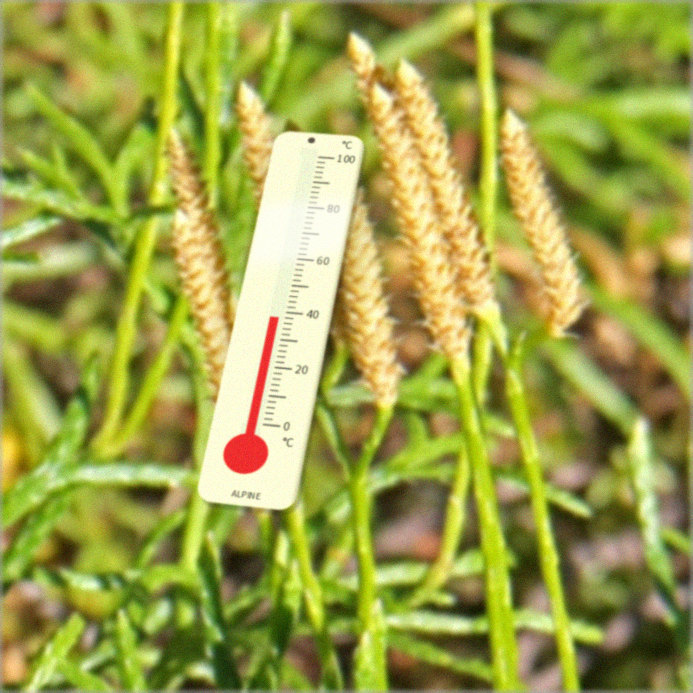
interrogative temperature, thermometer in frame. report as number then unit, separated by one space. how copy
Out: 38 °C
